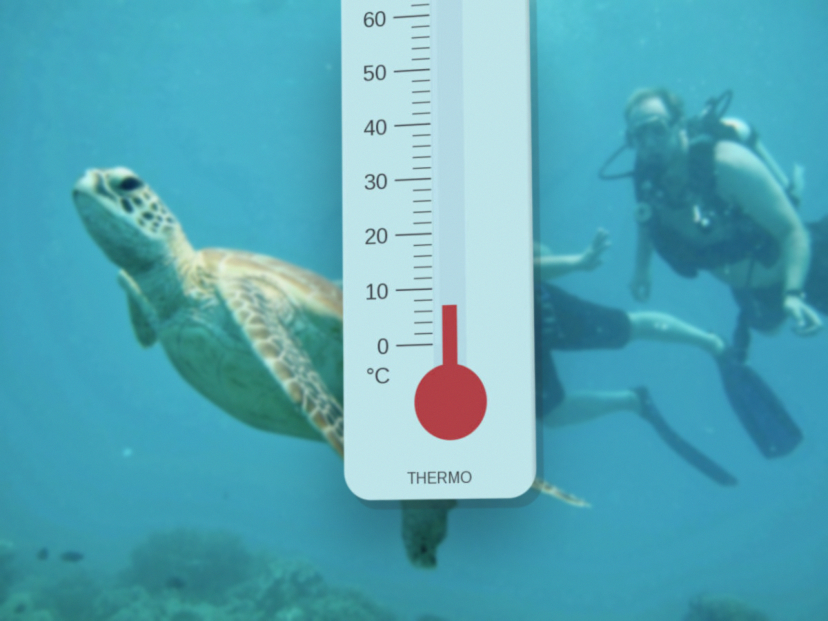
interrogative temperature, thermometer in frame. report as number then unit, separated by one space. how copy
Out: 7 °C
